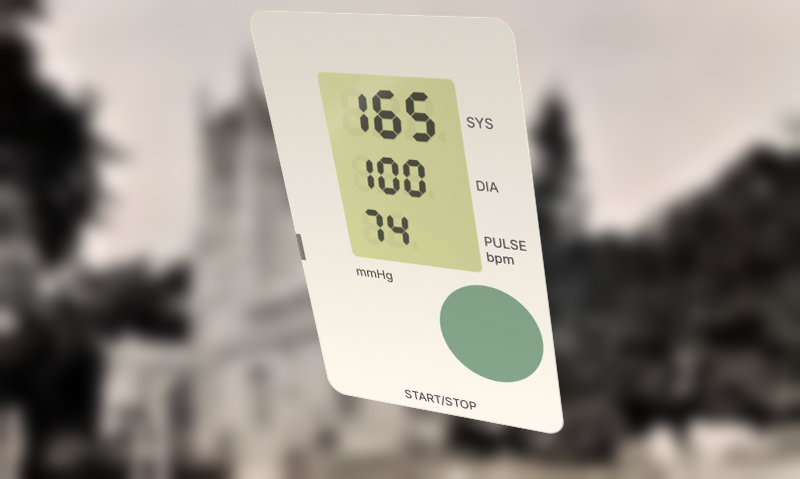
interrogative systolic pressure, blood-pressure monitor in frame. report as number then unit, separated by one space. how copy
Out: 165 mmHg
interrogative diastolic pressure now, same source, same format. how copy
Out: 100 mmHg
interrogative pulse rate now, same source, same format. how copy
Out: 74 bpm
